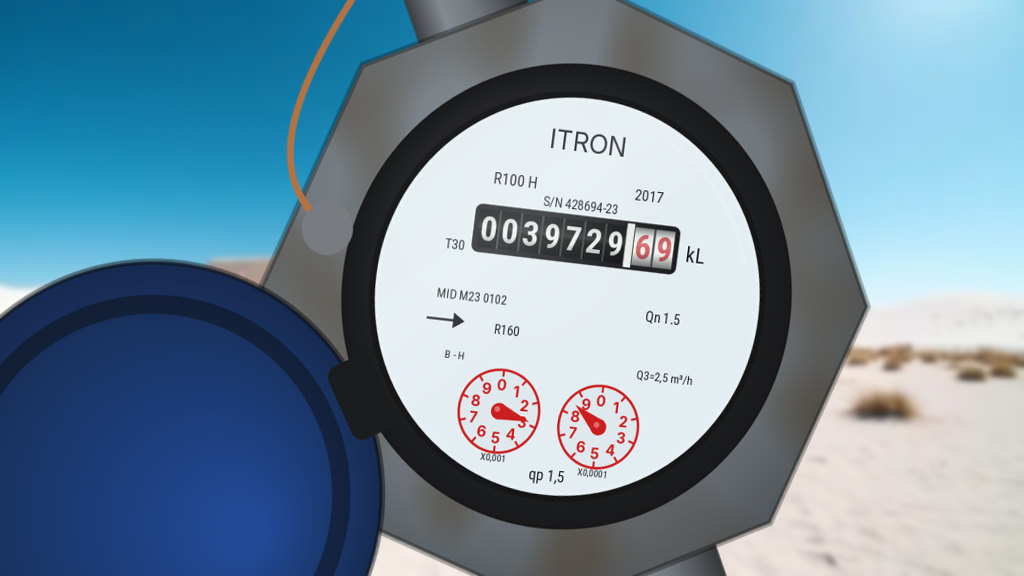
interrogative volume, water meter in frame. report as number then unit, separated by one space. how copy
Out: 39729.6928 kL
